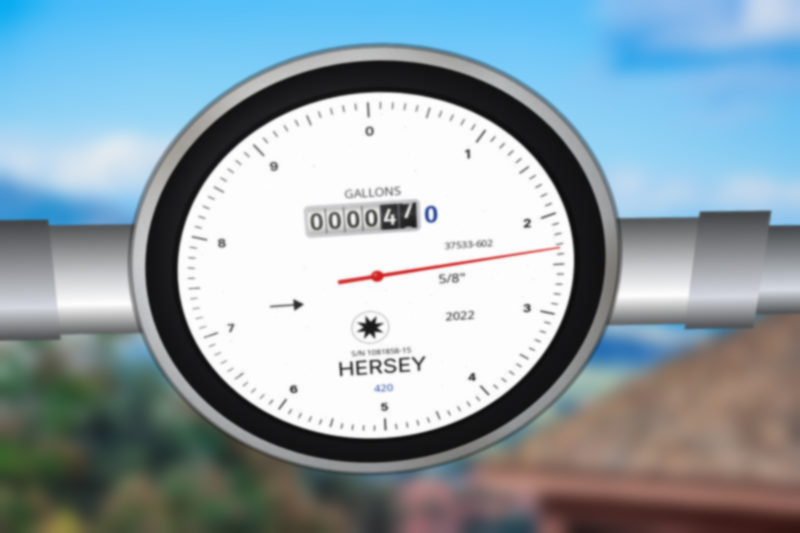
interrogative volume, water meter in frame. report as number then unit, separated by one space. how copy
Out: 472.3 gal
